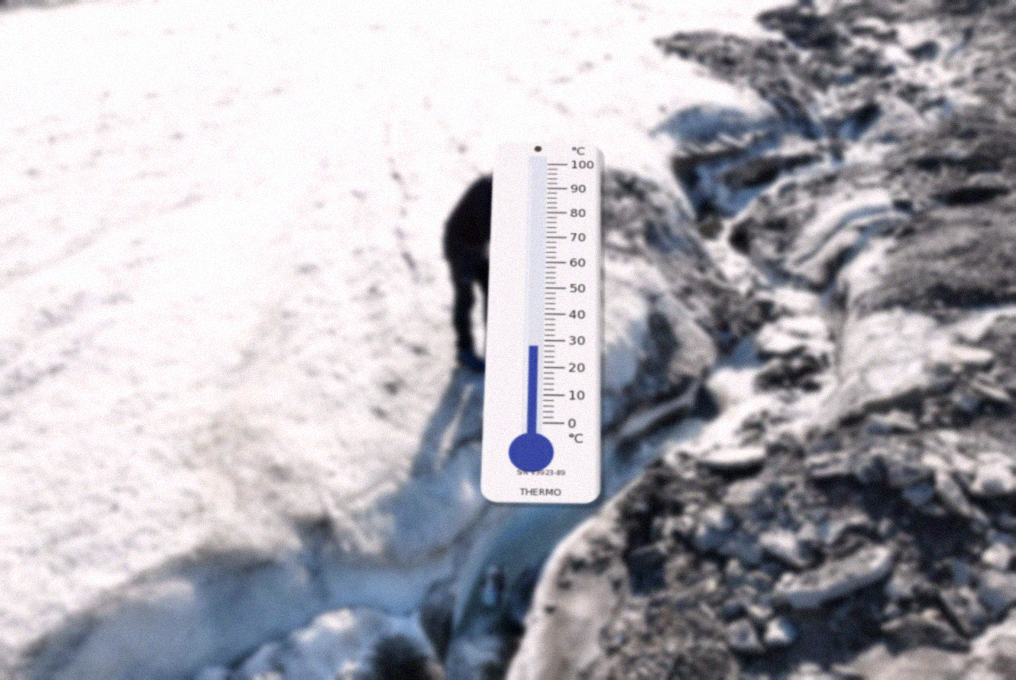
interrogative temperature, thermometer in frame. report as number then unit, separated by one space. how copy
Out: 28 °C
